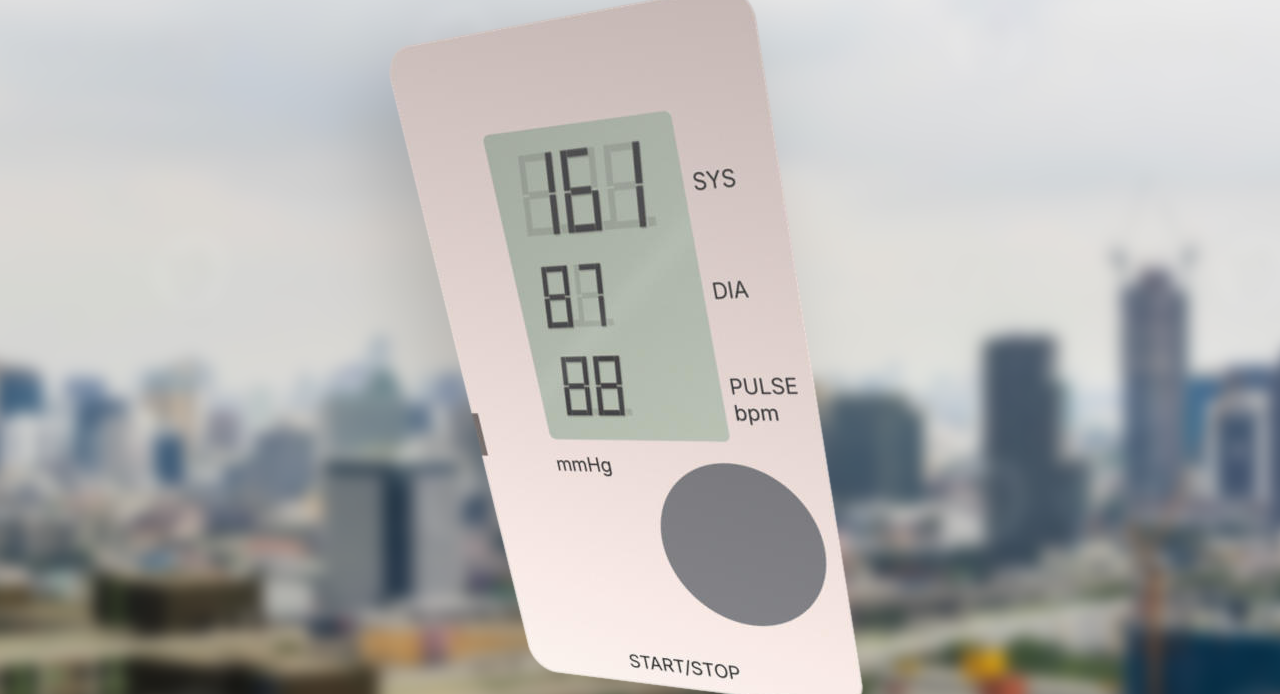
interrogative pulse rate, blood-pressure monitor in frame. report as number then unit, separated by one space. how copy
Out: 88 bpm
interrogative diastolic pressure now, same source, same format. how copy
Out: 87 mmHg
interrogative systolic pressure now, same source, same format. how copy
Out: 161 mmHg
